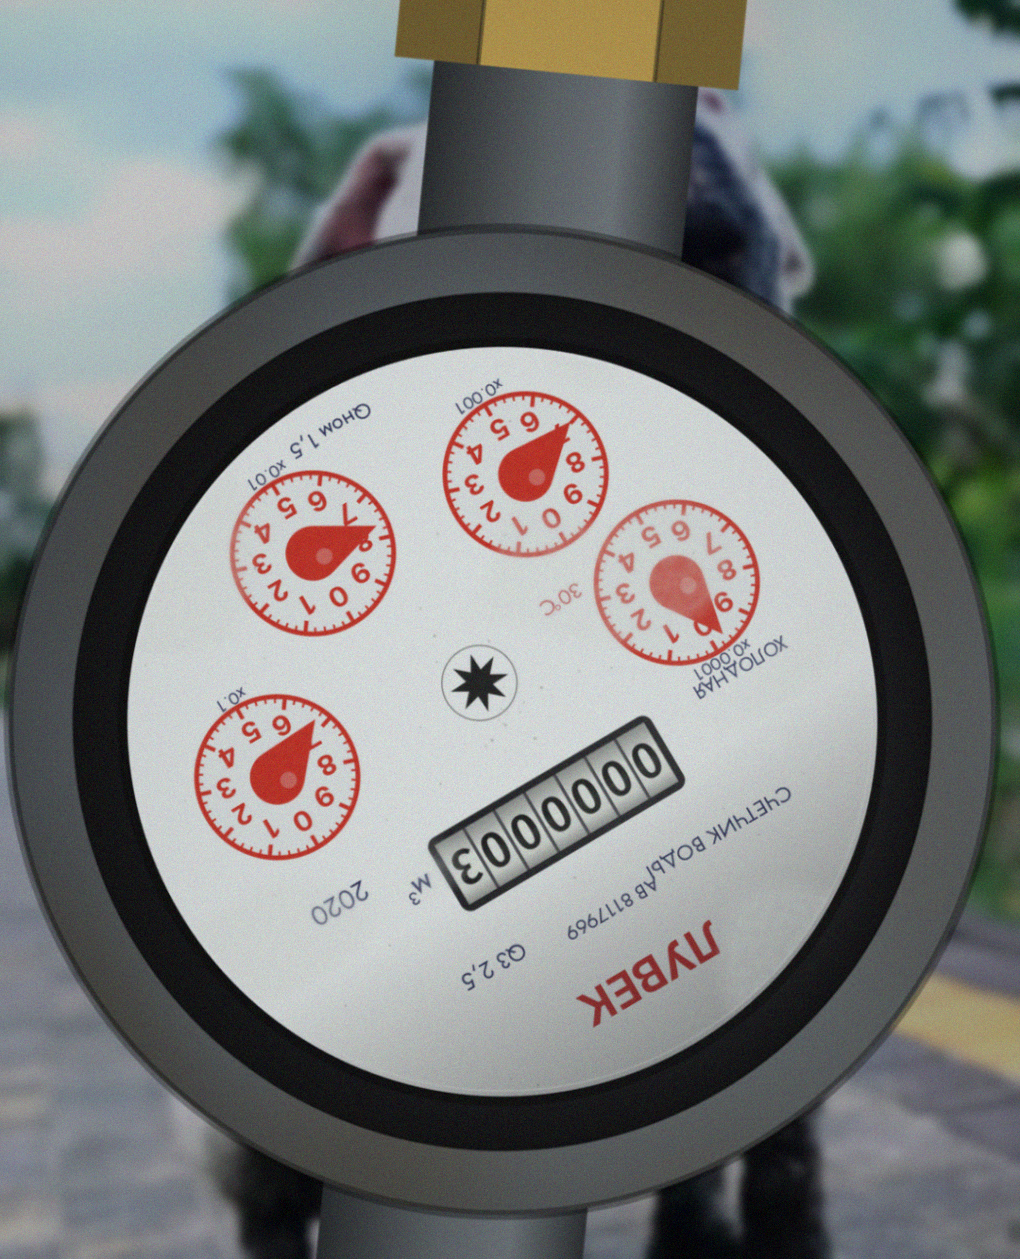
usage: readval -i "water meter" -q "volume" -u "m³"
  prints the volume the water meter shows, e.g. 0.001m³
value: 3.6769m³
